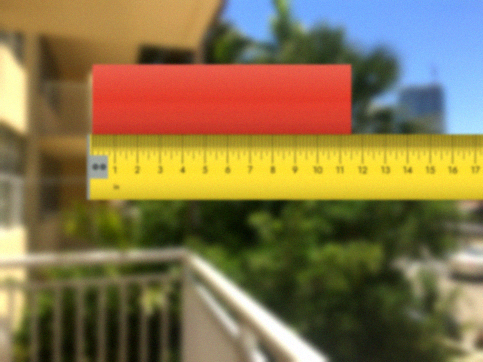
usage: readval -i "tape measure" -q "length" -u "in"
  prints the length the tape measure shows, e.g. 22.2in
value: 11.5in
